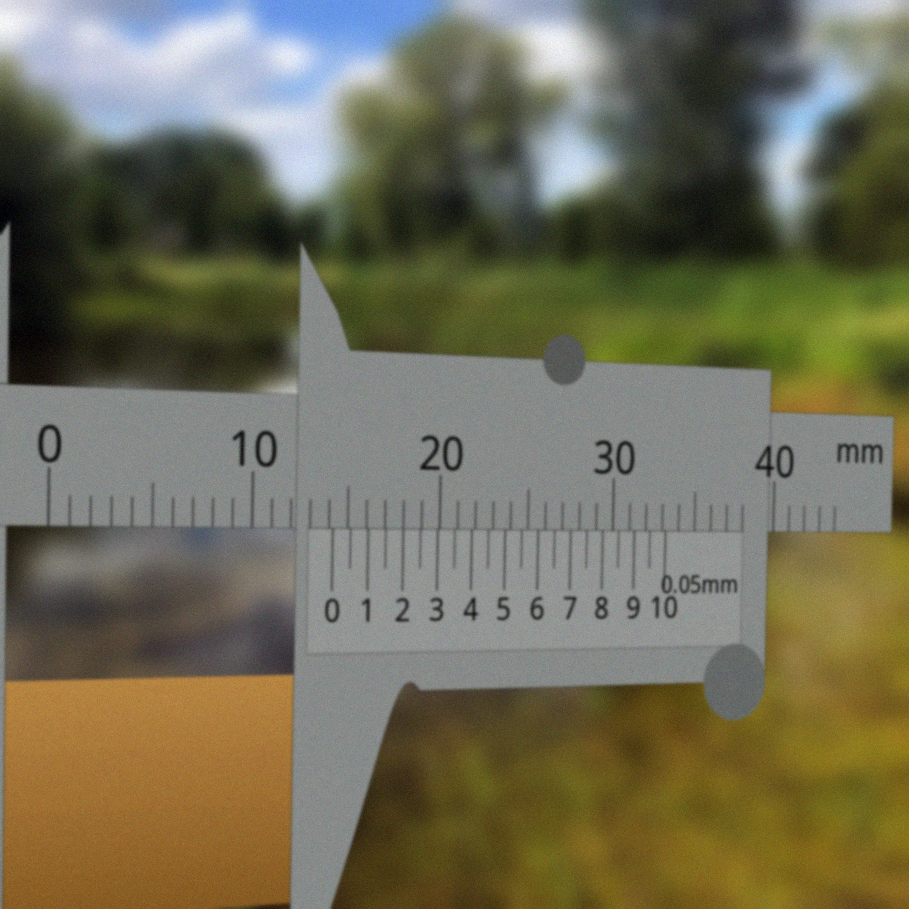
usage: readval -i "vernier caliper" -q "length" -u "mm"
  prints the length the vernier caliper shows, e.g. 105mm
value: 14.2mm
